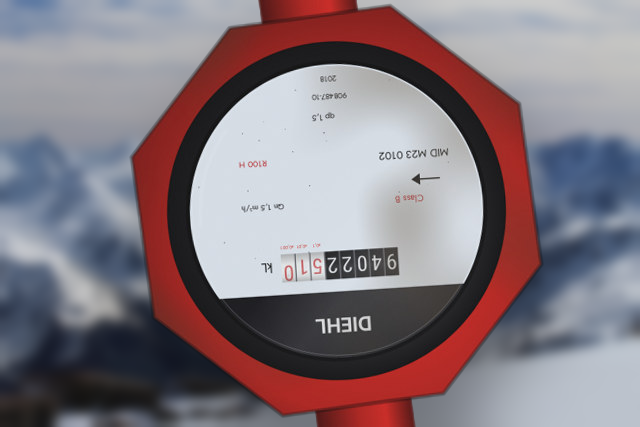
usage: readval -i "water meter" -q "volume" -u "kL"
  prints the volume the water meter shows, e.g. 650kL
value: 94022.510kL
